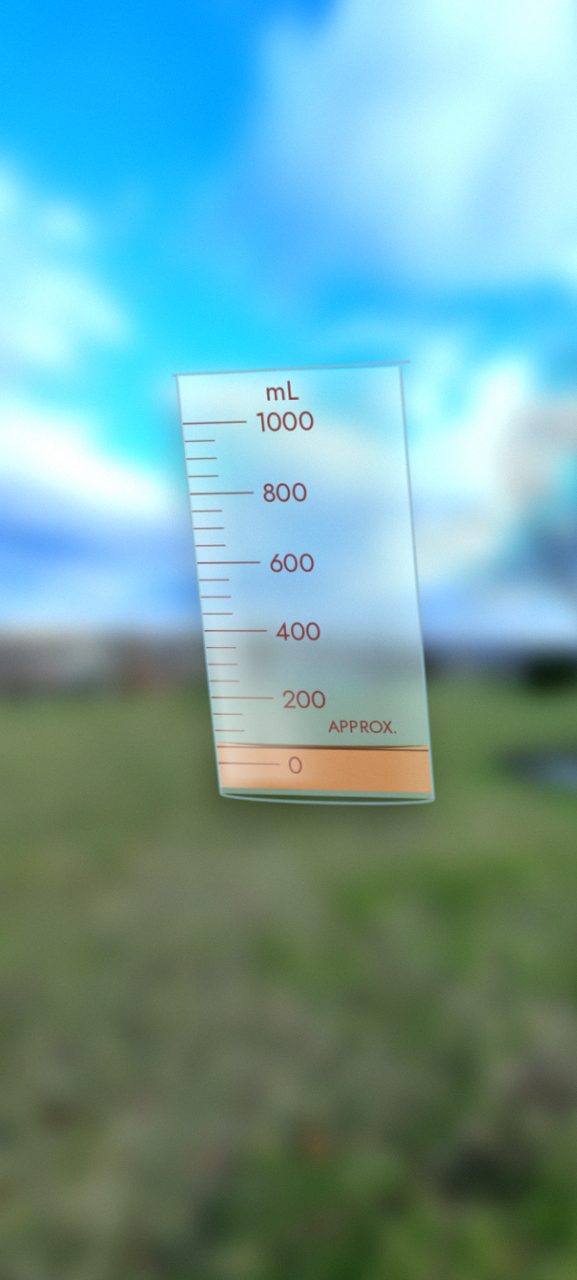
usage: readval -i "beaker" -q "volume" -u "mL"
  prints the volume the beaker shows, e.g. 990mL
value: 50mL
